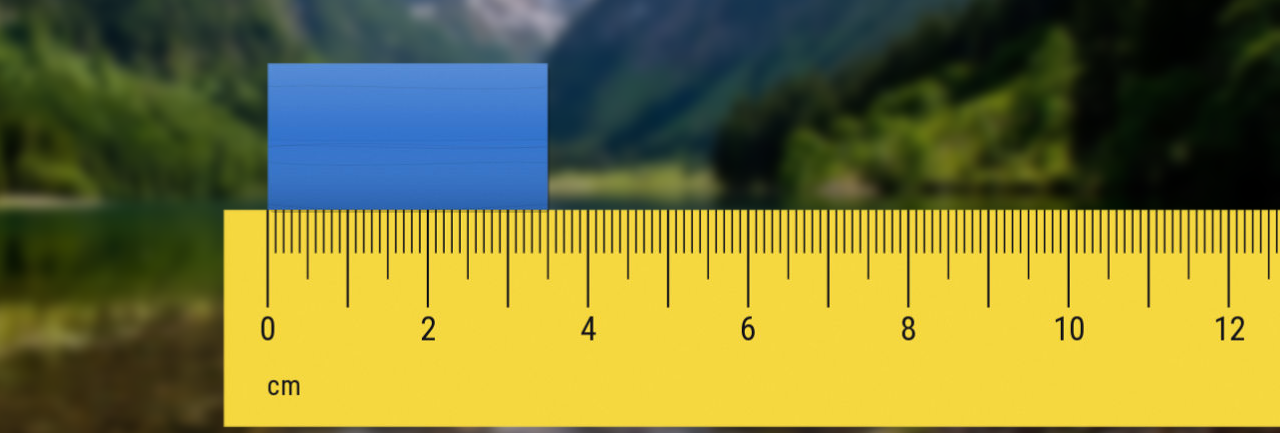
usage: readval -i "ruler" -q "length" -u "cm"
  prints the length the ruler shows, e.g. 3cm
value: 3.5cm
